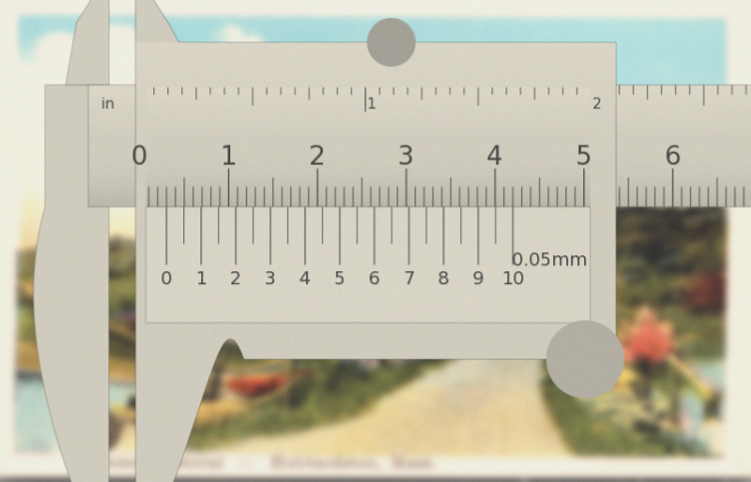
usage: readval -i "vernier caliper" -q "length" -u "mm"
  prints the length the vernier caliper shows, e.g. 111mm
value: 3.0mm
